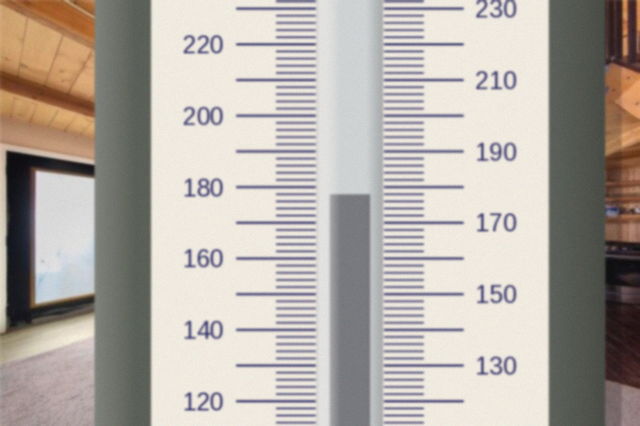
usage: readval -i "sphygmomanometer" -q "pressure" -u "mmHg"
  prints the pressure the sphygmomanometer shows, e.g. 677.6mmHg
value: 178mmHg
